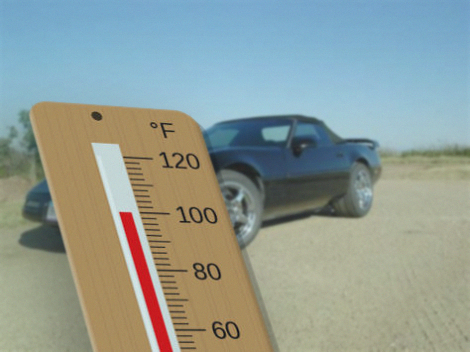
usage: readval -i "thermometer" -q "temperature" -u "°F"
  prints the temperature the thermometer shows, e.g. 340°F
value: 100°F
